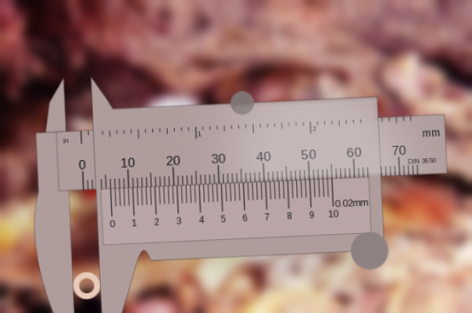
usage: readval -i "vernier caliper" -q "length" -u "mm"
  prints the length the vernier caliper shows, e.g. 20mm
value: 6.0mm
